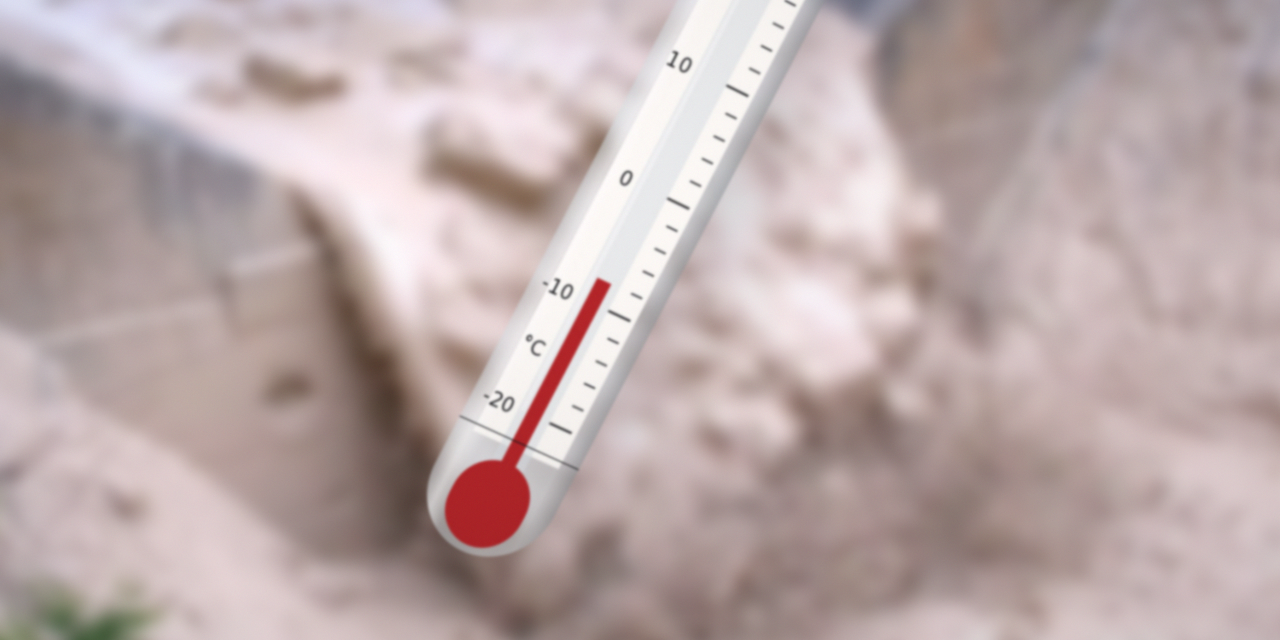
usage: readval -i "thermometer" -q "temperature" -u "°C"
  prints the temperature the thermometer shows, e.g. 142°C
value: -8°C
